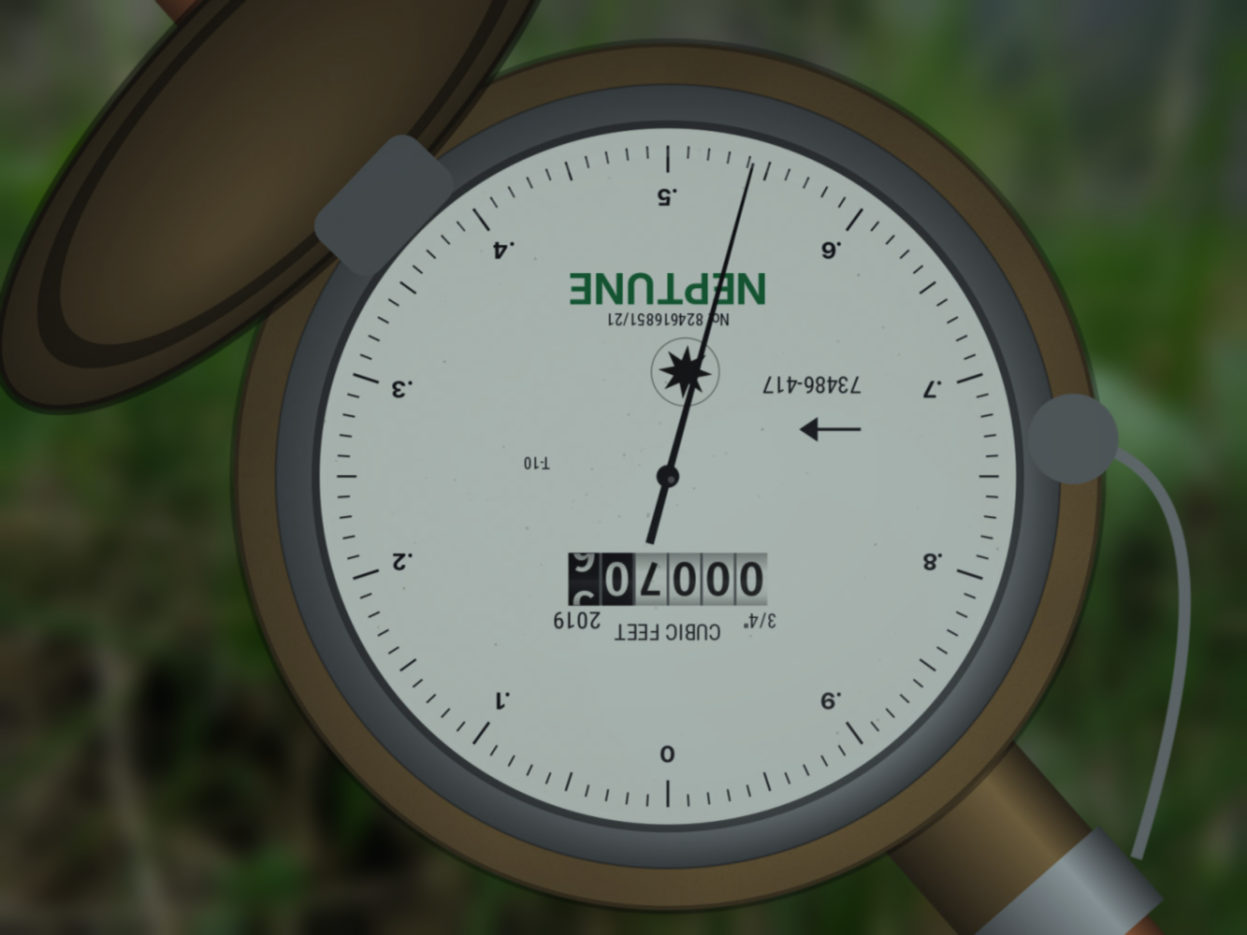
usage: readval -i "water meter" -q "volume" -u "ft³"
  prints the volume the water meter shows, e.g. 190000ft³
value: 705.54ft³
